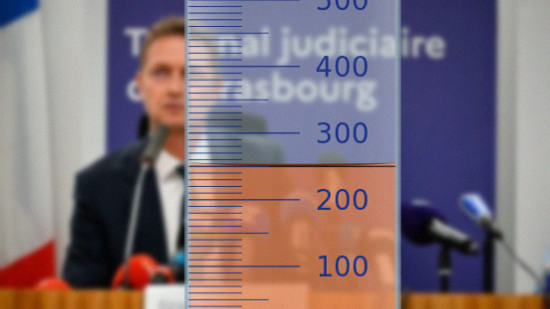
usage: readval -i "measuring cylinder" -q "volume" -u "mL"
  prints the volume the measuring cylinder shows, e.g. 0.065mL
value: 250mL
